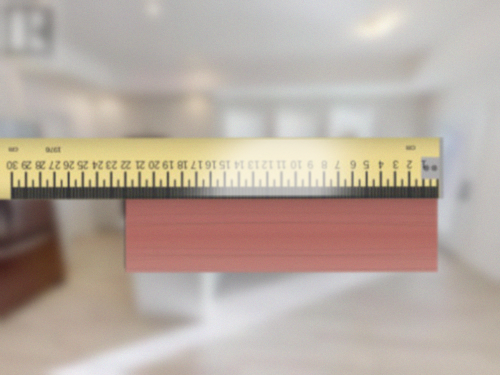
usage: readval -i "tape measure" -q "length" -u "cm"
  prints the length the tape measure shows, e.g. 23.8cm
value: 22cm
